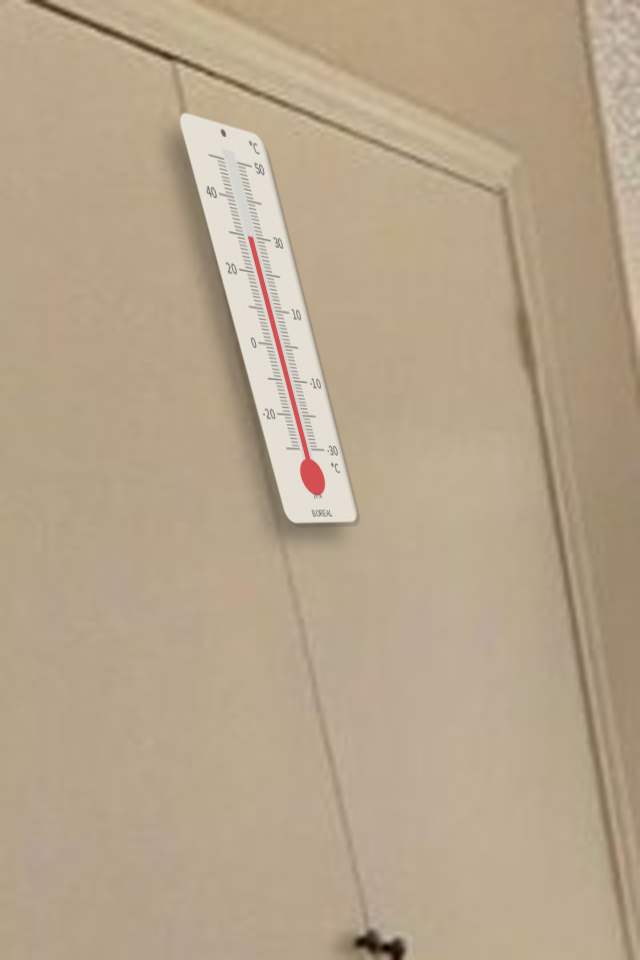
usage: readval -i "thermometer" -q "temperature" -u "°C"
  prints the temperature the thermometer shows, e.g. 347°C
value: 30°C
